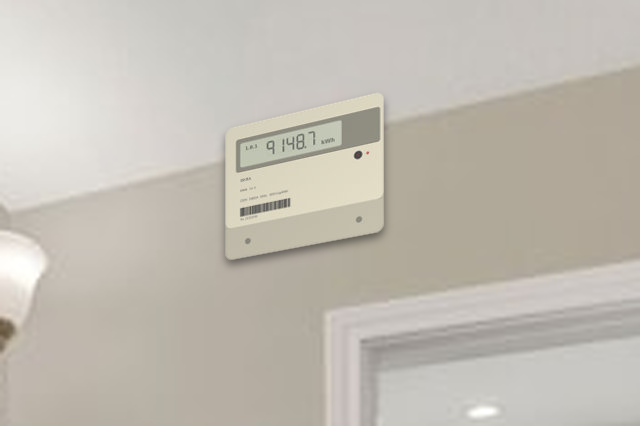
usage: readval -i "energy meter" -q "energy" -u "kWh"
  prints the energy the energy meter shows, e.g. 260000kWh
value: 9148.7kWh
